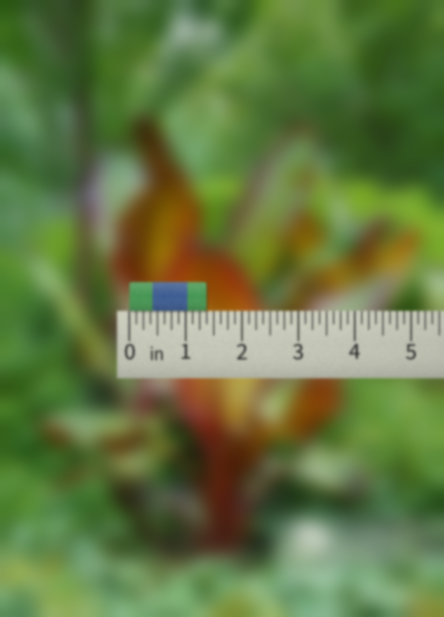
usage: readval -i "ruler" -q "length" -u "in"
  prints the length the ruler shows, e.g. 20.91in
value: 1.375in
